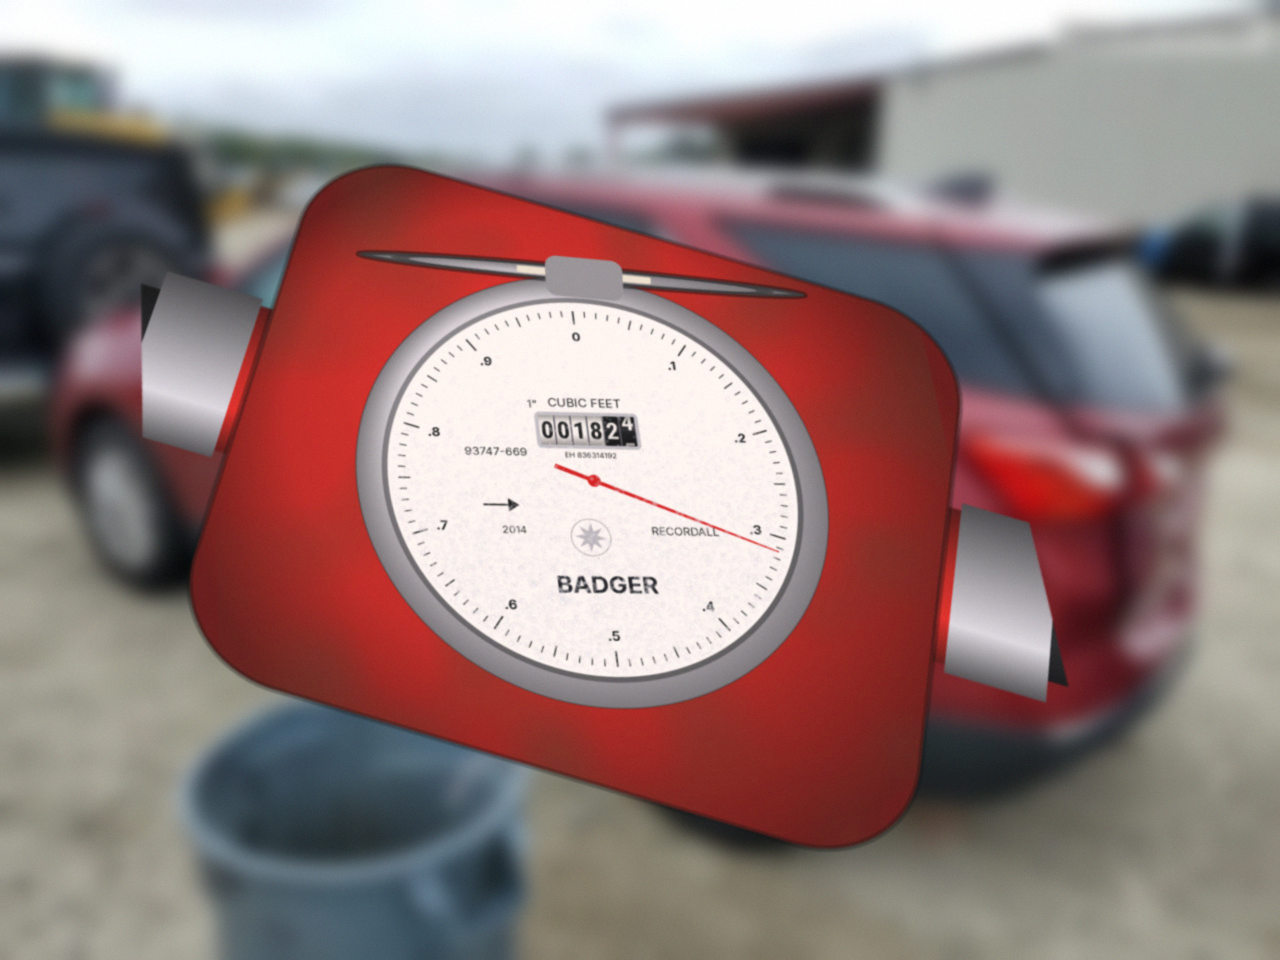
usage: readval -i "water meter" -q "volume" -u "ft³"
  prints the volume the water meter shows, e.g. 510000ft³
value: 1824.31ft³
